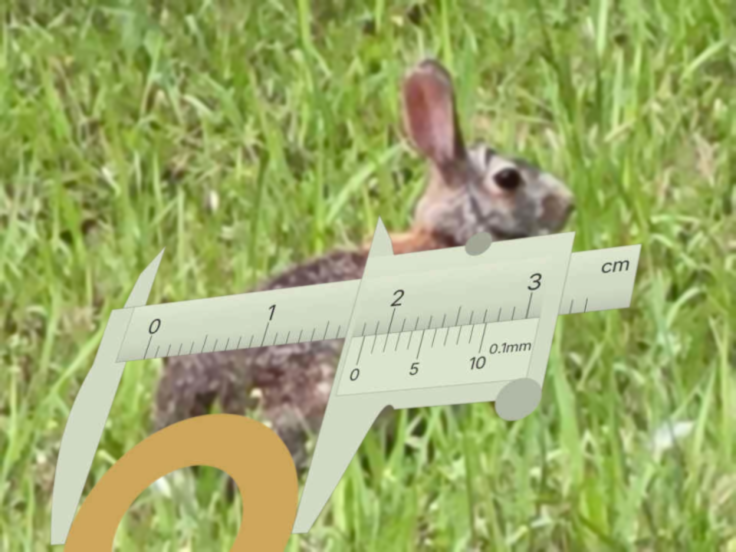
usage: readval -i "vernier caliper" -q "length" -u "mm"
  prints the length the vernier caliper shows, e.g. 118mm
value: 18.2mm
